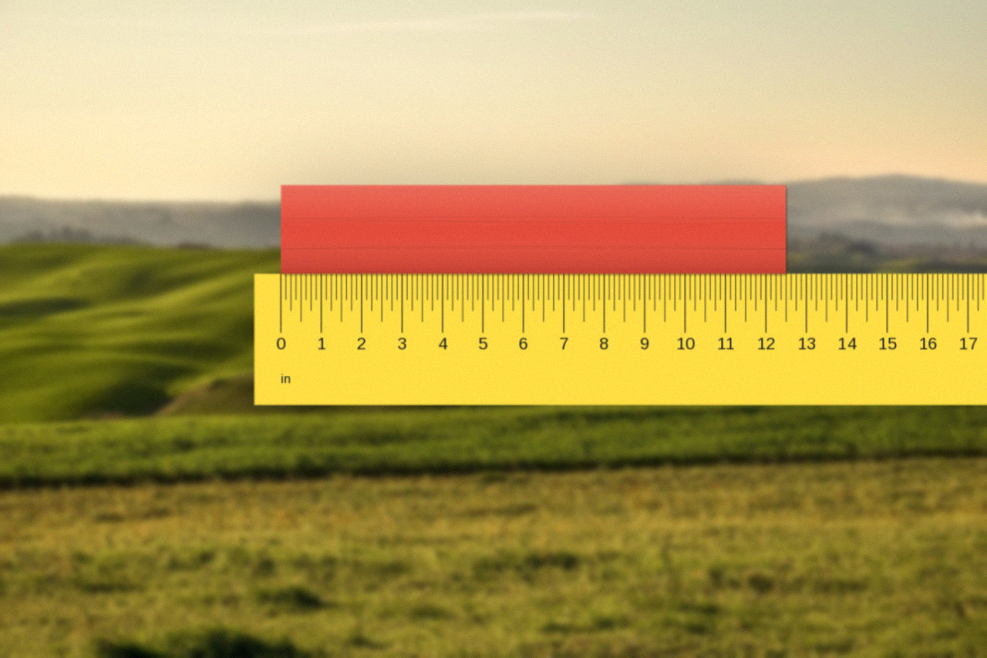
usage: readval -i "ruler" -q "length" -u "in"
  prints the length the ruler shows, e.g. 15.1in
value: 12.5in
